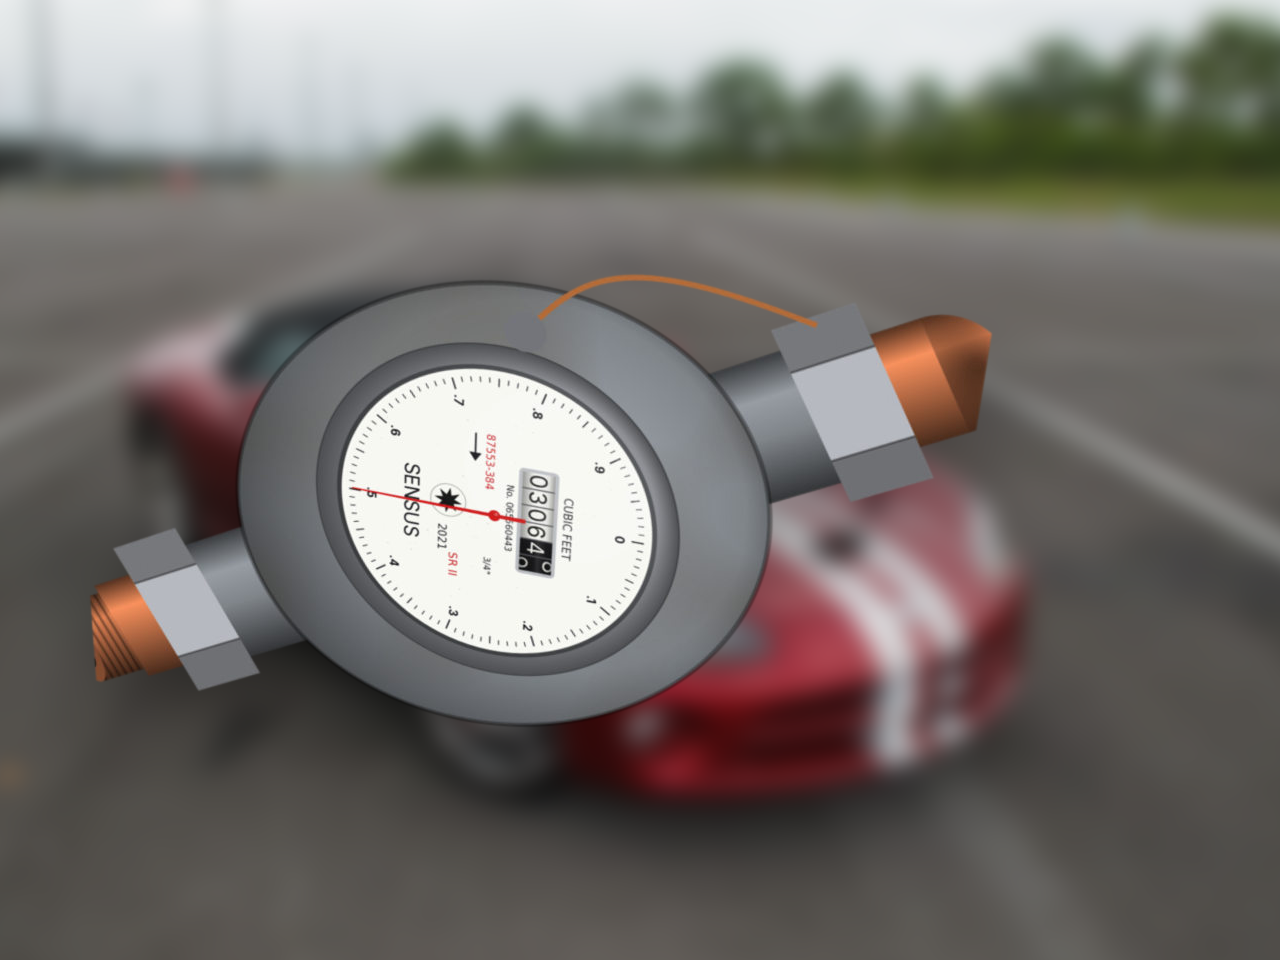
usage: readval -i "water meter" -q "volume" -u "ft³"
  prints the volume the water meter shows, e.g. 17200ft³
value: 30648.50ft³
